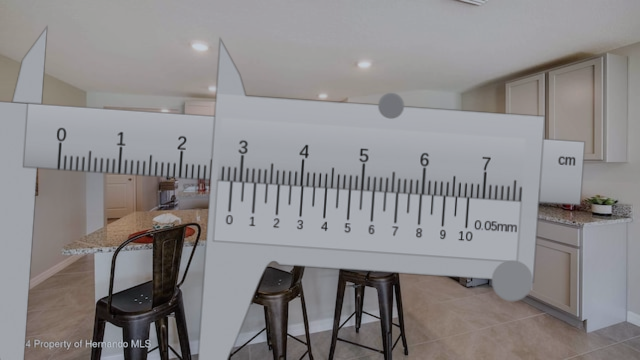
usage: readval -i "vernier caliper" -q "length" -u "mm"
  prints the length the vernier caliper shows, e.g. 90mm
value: 28.5mm
